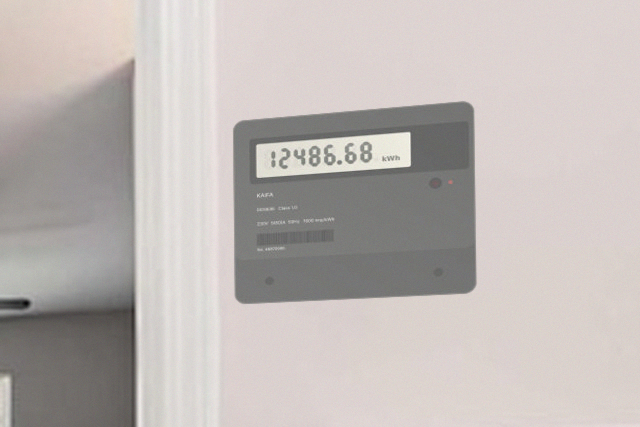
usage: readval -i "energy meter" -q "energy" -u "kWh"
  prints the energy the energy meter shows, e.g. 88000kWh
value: 12486.68kWh
